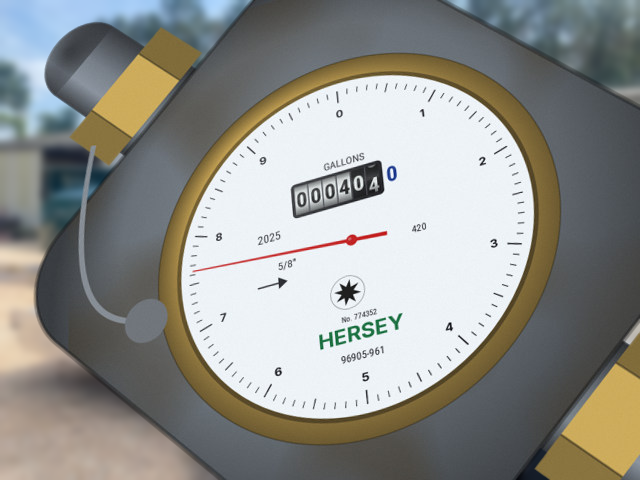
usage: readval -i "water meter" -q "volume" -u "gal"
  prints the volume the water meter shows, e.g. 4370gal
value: 4037.6gal
